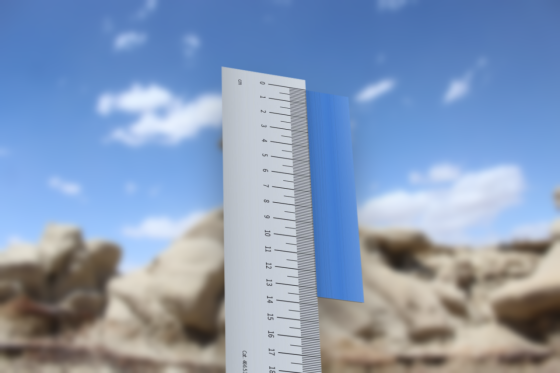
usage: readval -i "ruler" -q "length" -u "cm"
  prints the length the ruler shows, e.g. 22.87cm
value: 13.5cm
